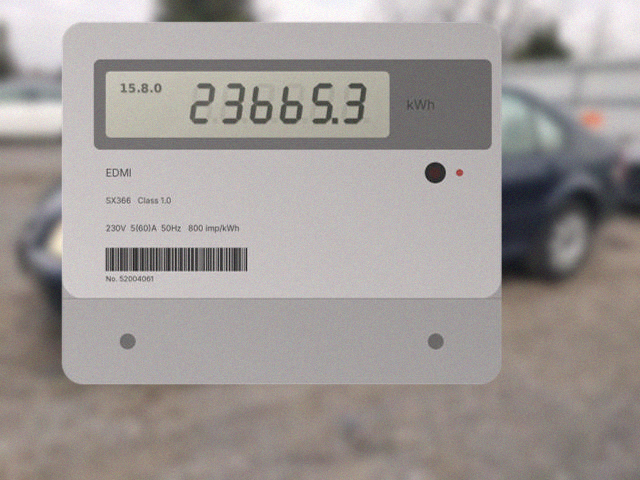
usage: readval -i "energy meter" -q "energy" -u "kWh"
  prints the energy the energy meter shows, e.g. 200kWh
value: 23665.3kWh
